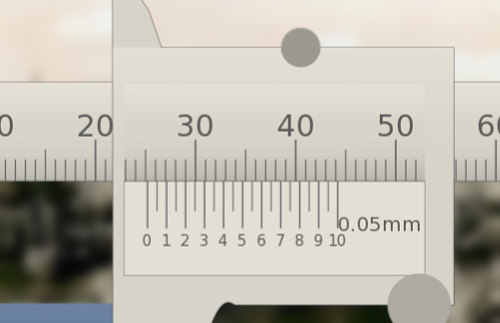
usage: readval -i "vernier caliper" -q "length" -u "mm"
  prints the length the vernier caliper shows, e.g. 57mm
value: 25.2mm
